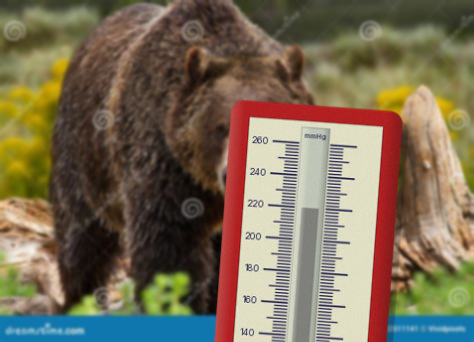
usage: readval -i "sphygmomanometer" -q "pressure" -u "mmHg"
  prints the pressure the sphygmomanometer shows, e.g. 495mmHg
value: 220mmHg
